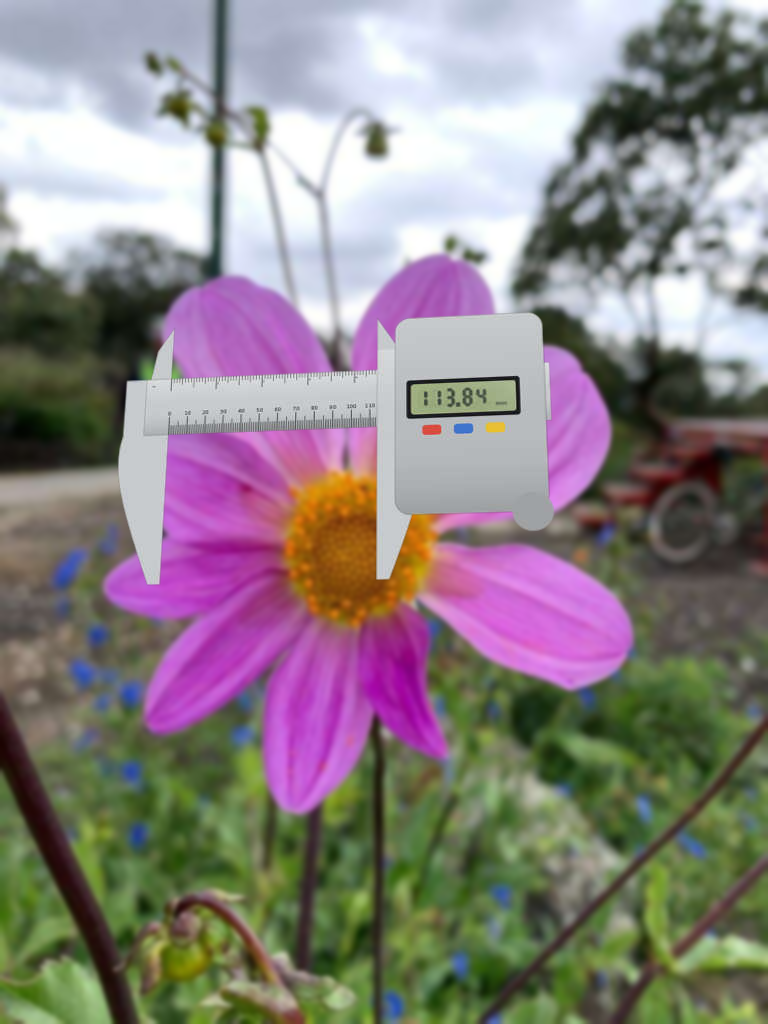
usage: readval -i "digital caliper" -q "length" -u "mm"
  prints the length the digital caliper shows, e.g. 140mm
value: 113.84mm
